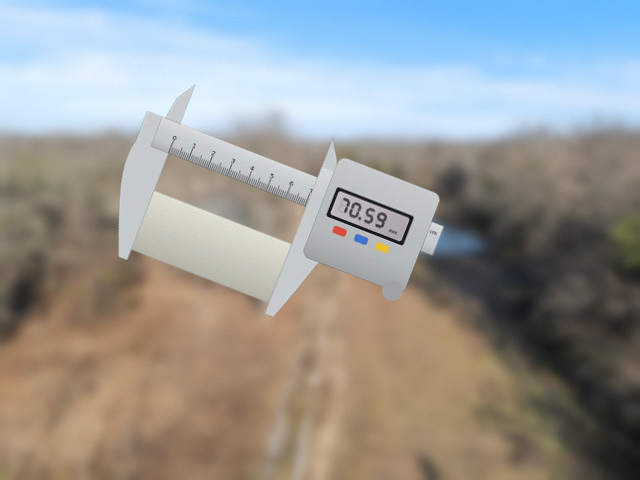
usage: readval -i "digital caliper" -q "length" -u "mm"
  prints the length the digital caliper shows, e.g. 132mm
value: 70.59mm
